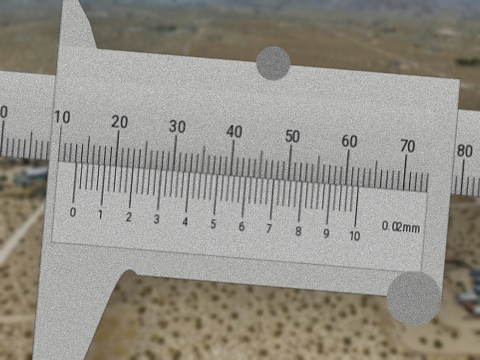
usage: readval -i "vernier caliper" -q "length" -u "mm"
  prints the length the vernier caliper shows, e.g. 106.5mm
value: 13.2mm
